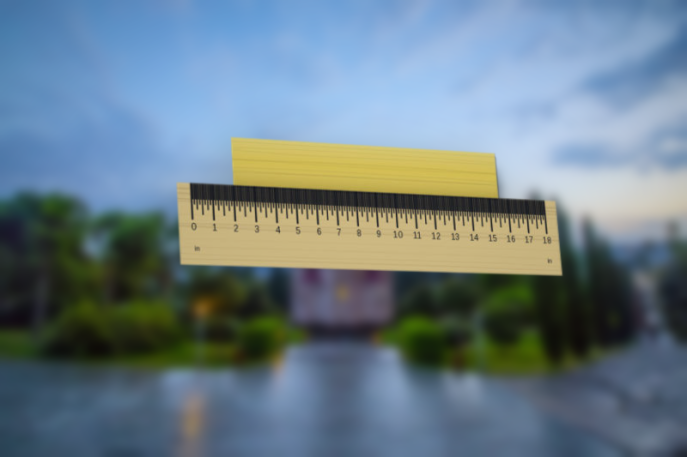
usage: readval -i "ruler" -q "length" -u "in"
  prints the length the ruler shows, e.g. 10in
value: 13.5in
